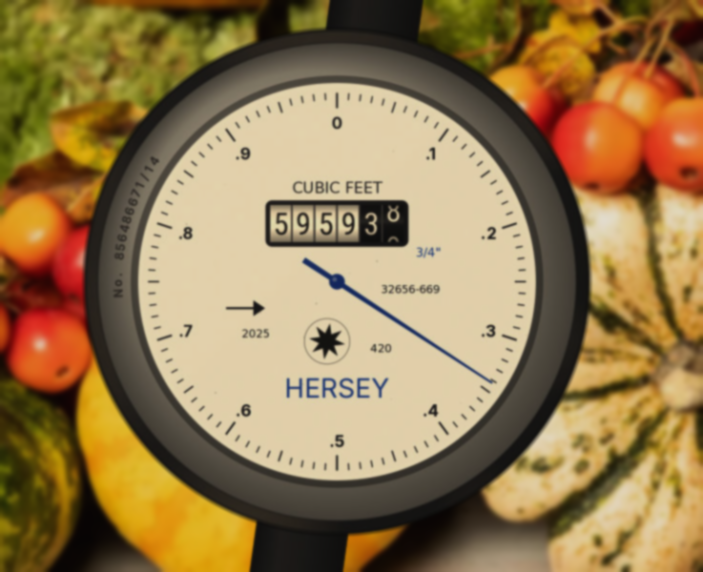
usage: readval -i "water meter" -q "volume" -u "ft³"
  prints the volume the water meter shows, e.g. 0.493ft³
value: 595938.34ft³
